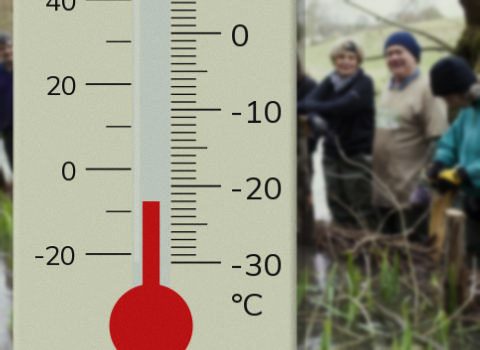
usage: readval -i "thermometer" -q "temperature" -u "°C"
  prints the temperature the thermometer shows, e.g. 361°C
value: -22°C
